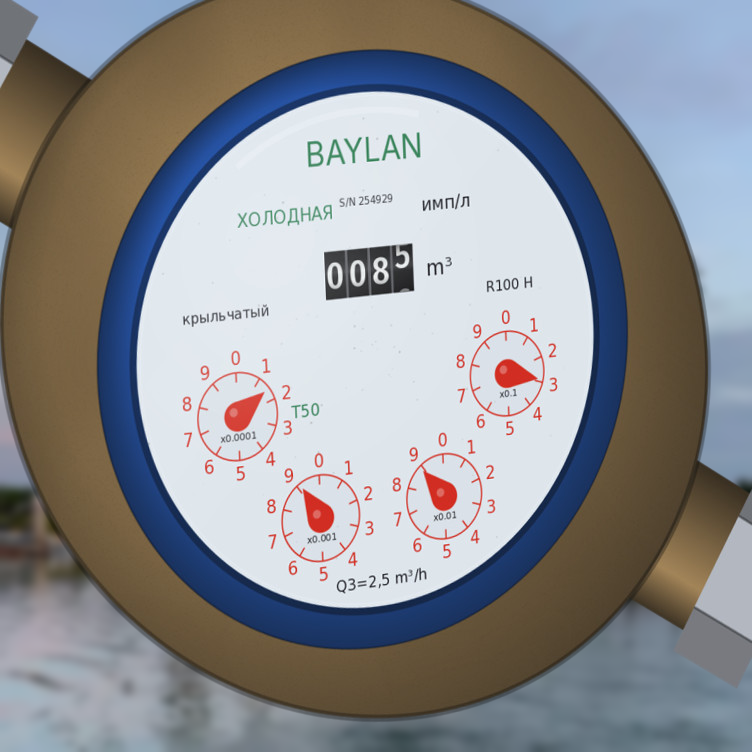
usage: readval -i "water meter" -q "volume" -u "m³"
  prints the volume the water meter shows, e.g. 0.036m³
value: 85.2891m³
